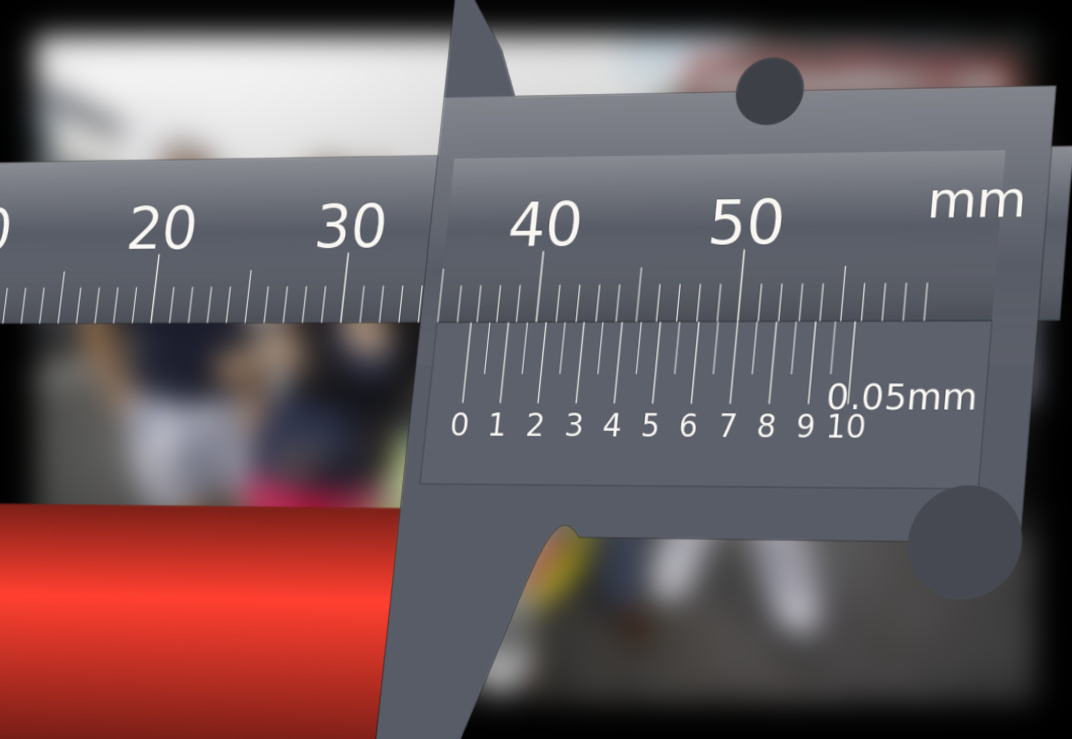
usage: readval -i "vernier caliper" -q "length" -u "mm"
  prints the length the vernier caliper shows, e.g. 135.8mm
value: 36.7mm
